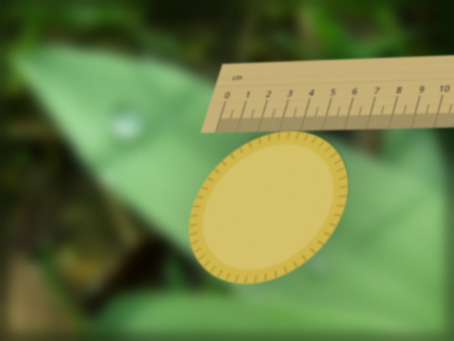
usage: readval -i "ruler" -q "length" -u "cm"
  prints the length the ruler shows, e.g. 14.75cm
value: 7cm
